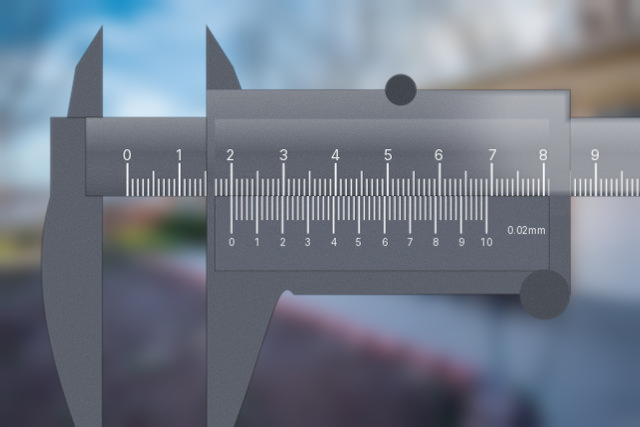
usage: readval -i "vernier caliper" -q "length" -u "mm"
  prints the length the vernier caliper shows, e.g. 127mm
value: 20.0mm
